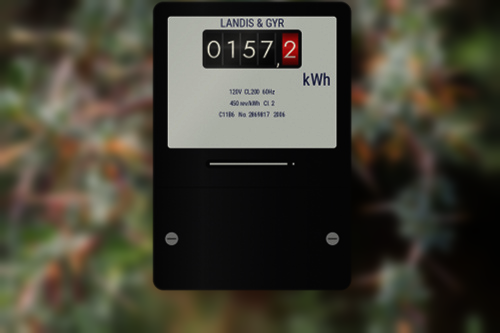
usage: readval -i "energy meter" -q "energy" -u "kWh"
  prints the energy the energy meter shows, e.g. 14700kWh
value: 157.2kWh
